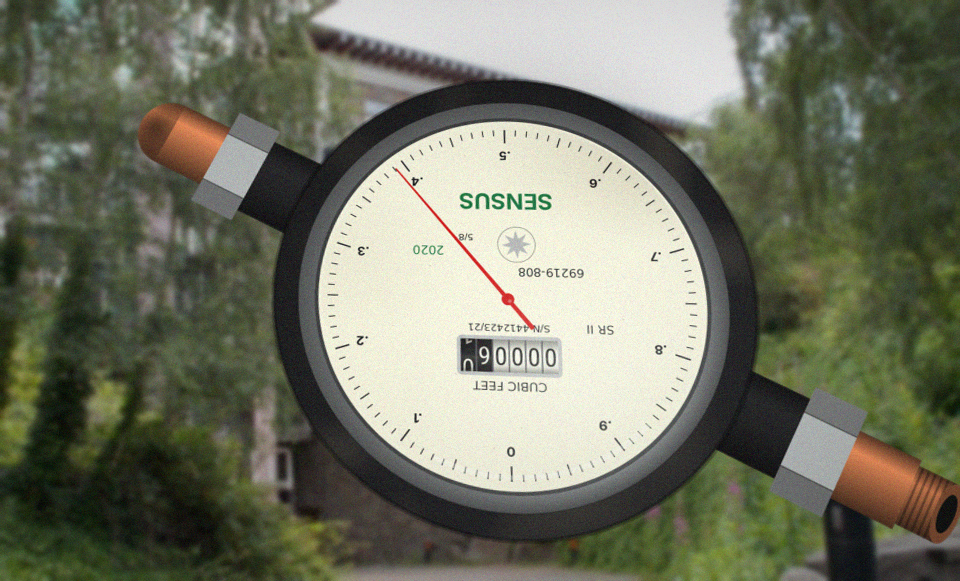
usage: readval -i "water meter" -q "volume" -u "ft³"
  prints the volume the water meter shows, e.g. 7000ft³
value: 60.39ft³
